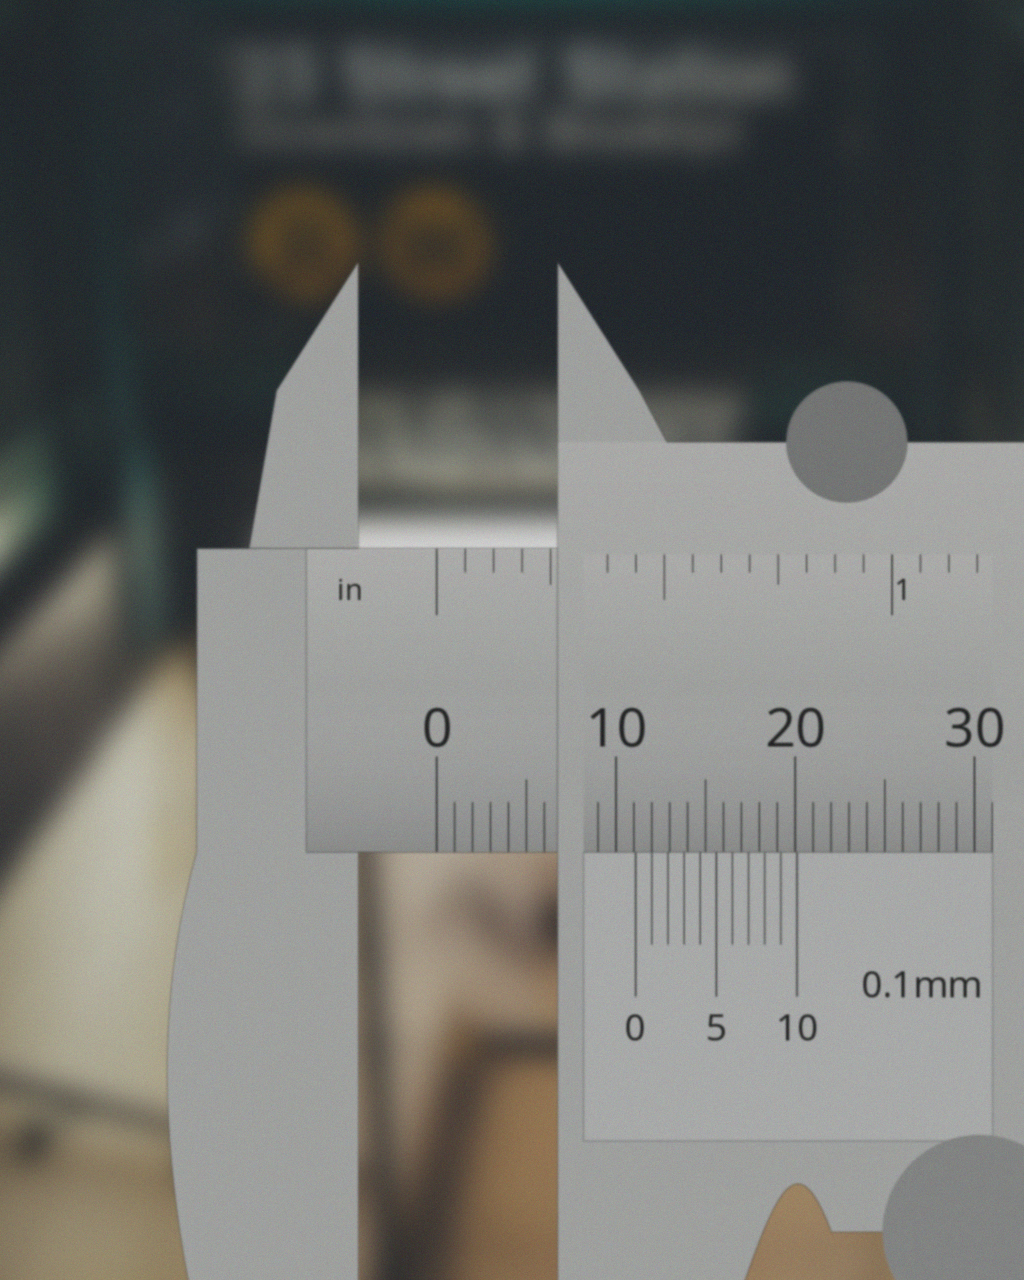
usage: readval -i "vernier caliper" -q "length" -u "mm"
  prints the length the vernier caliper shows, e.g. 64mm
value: 11.1mm
